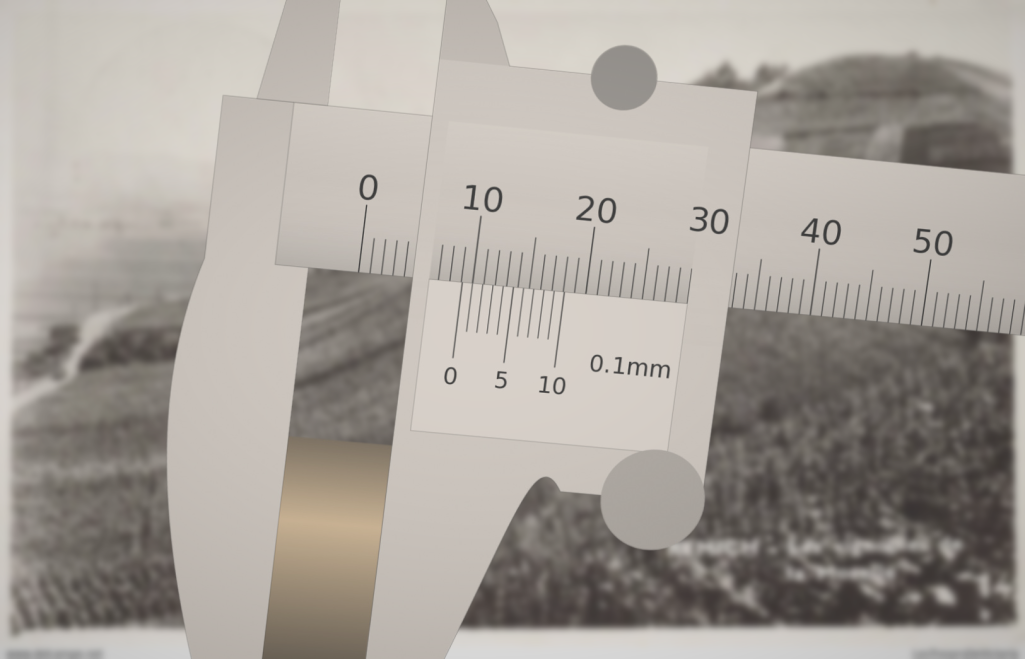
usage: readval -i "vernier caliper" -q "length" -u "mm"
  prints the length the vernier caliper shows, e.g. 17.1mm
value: 9.1mm
